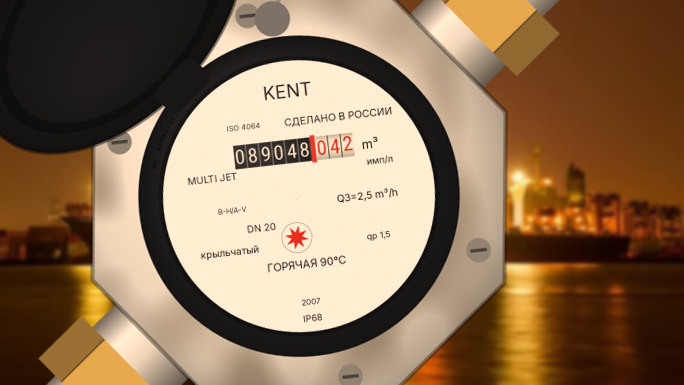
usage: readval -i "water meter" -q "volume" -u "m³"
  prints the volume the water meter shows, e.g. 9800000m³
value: 89048.042m³
